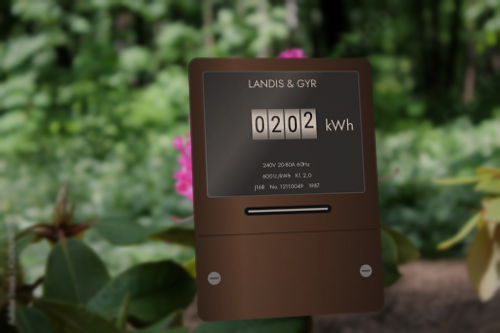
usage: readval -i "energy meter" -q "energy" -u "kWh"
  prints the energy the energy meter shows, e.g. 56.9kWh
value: 202kWh
